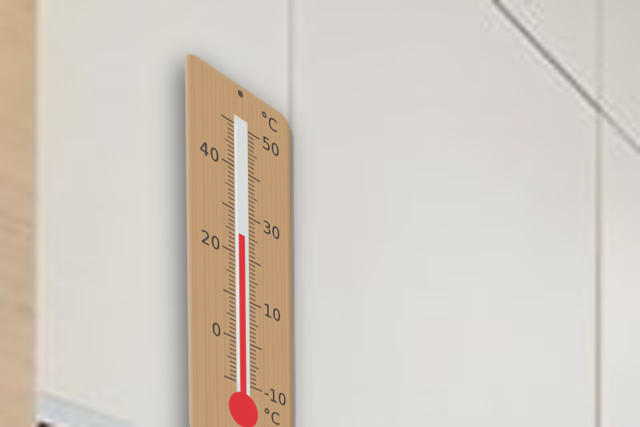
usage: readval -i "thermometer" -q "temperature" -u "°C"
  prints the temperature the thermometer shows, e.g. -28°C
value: 25°C
